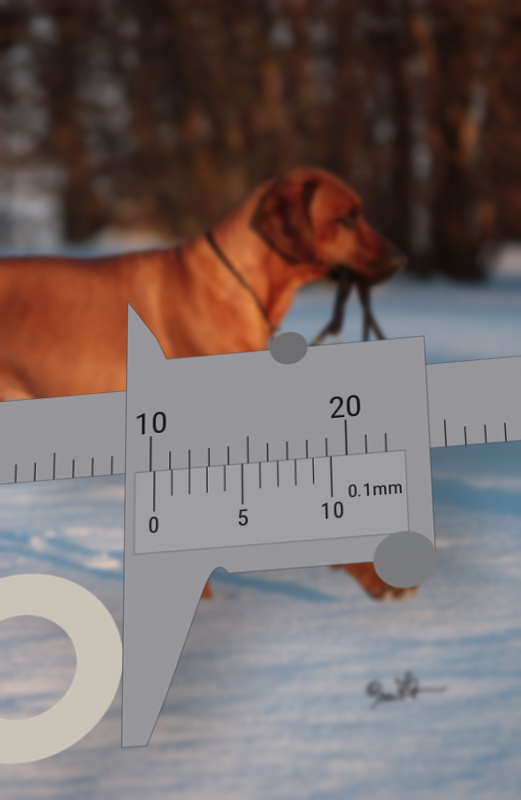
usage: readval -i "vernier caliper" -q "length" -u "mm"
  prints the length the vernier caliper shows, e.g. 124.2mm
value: 10.2mm
